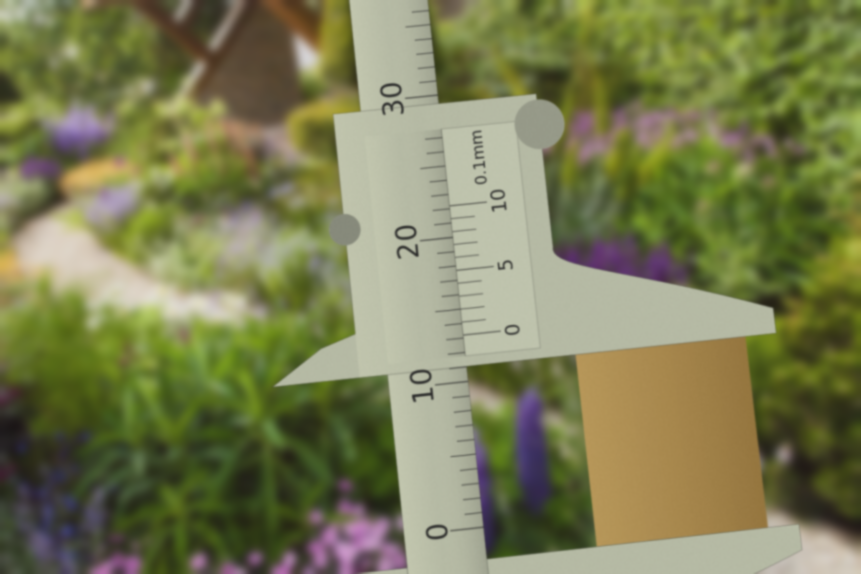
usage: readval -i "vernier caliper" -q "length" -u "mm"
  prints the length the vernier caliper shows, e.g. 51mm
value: 13.2mm
